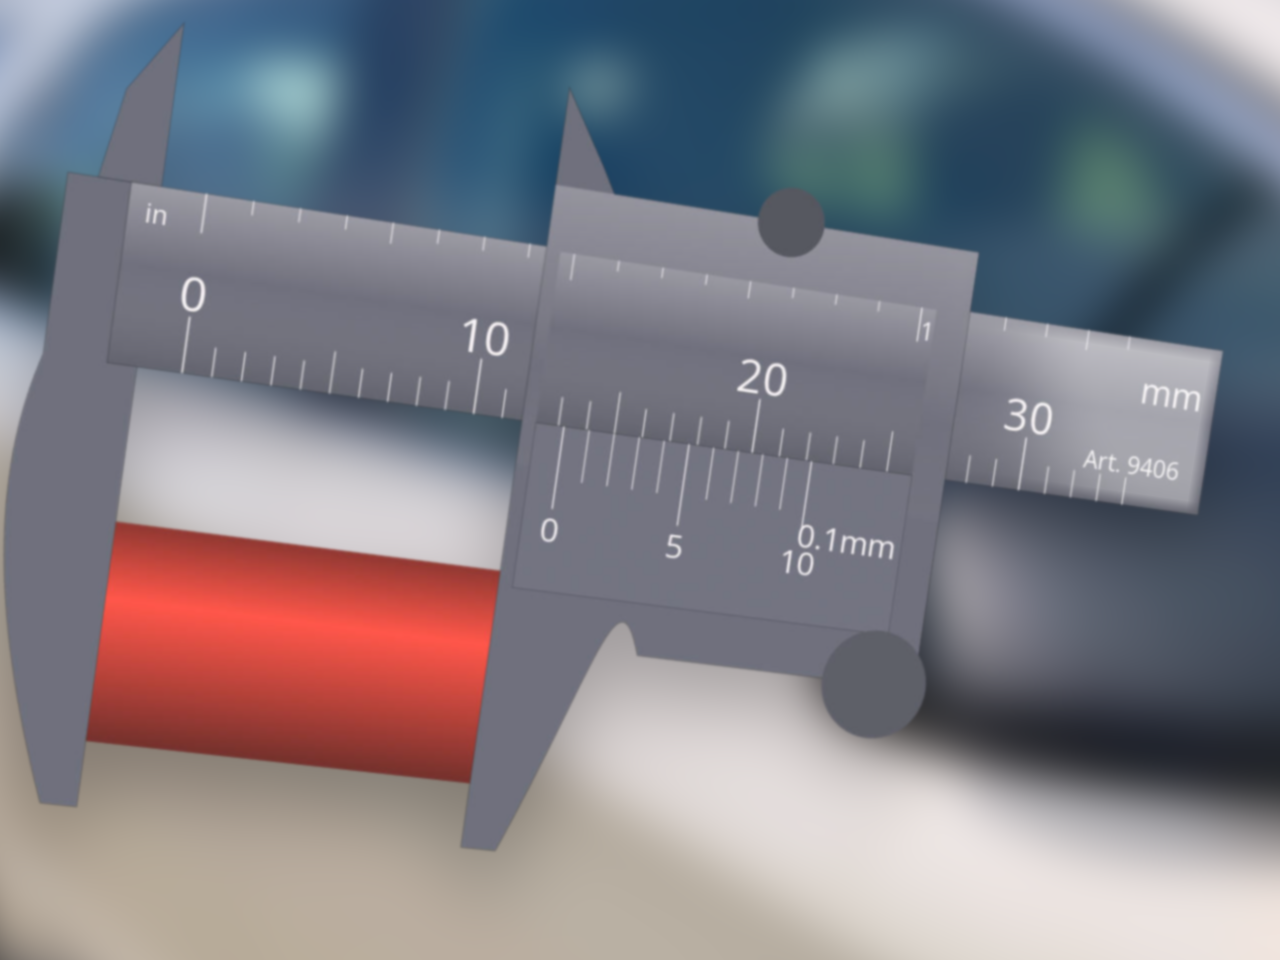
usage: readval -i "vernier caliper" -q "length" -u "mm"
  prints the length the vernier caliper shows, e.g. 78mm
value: 13.2mm
